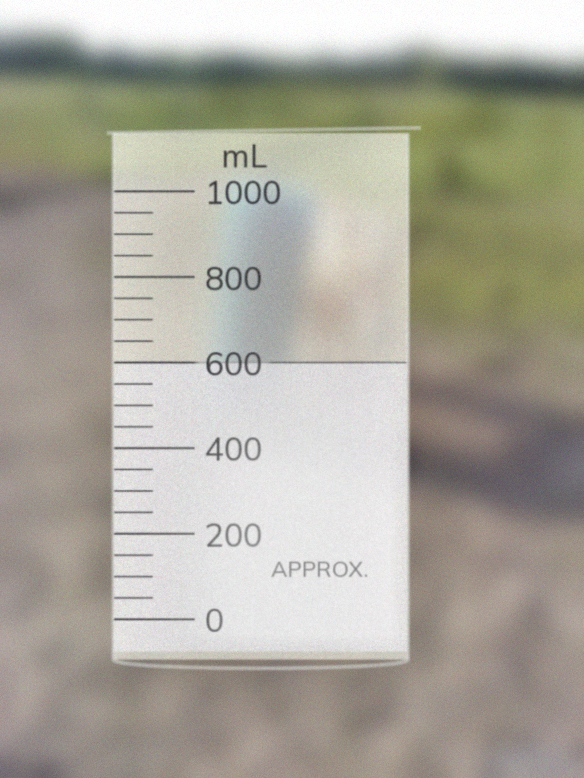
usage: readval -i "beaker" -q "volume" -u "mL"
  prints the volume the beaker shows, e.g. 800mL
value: 600mL
